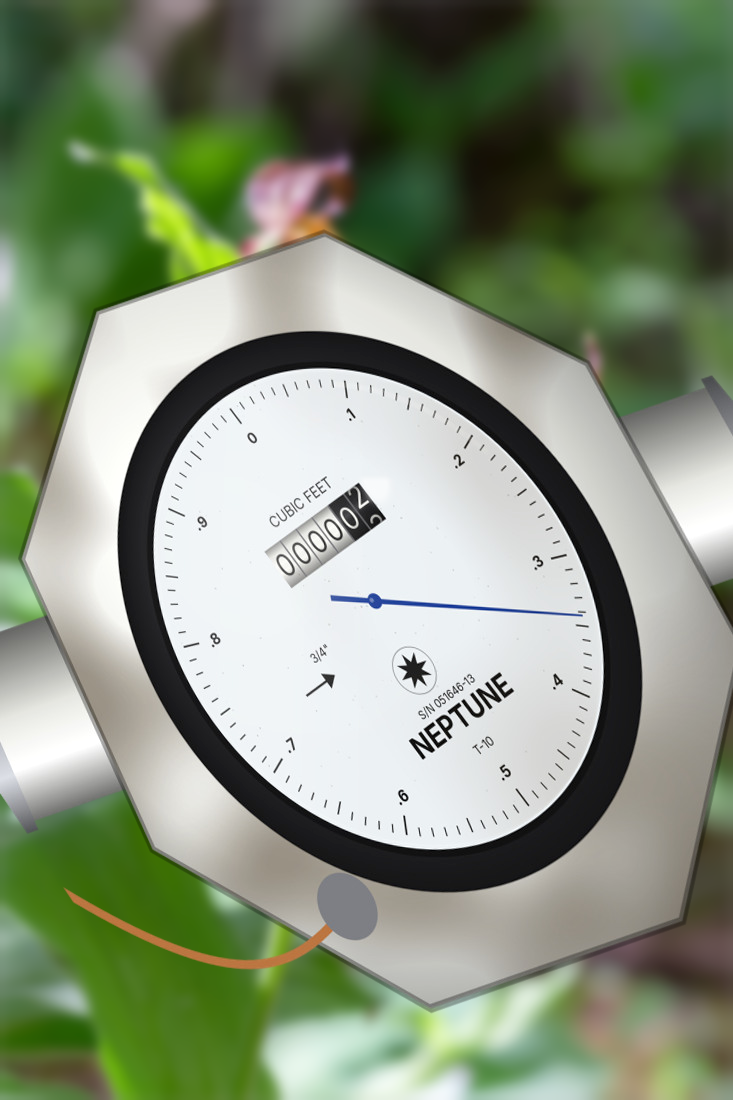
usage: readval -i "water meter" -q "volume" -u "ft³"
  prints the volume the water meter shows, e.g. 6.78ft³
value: 2.34ft³
